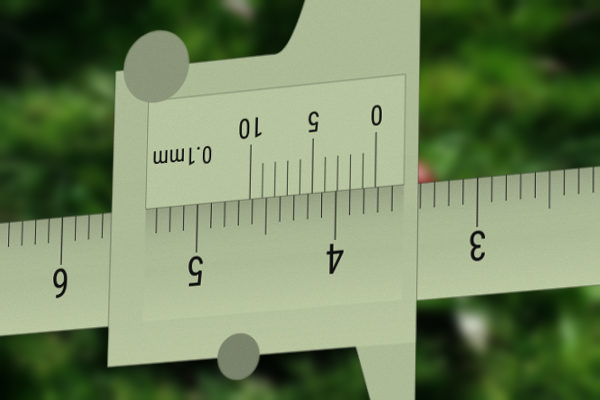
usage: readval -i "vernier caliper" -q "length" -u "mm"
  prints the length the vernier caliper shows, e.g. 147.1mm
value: 37.2mm
